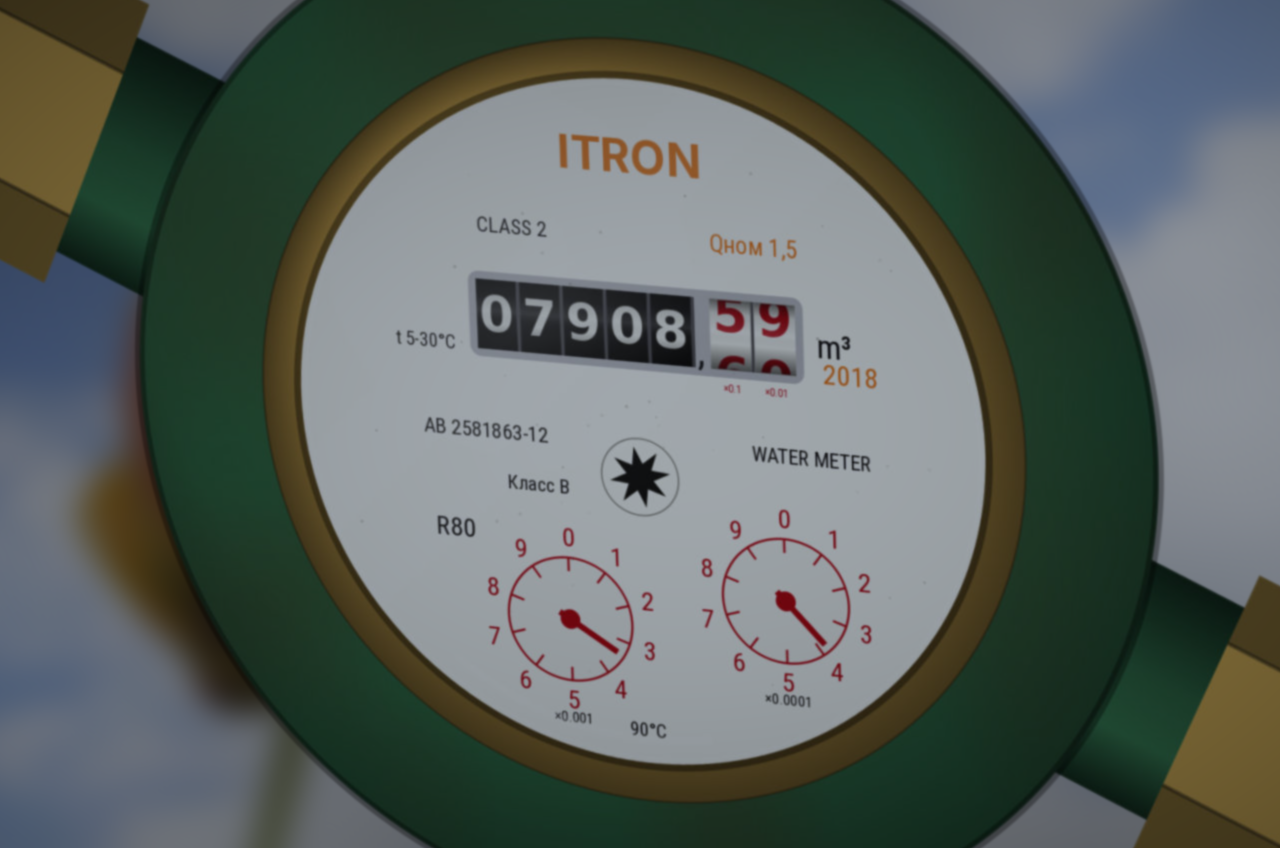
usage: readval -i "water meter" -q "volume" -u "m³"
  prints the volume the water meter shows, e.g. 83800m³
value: 7908.5933m³
